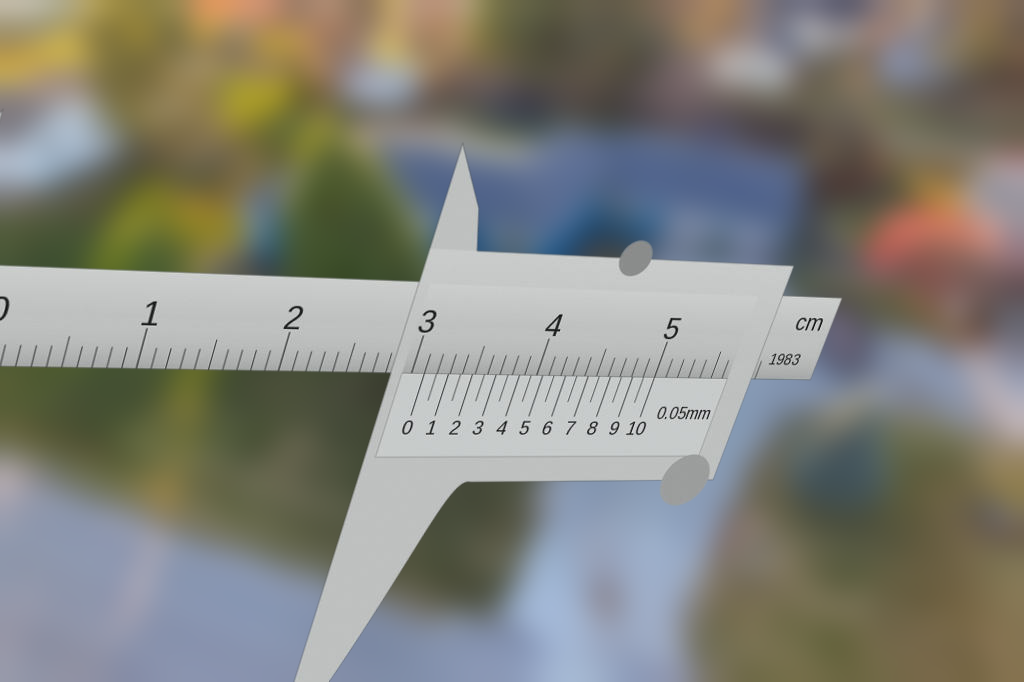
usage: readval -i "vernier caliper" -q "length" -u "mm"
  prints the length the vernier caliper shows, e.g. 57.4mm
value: 31.0mm
